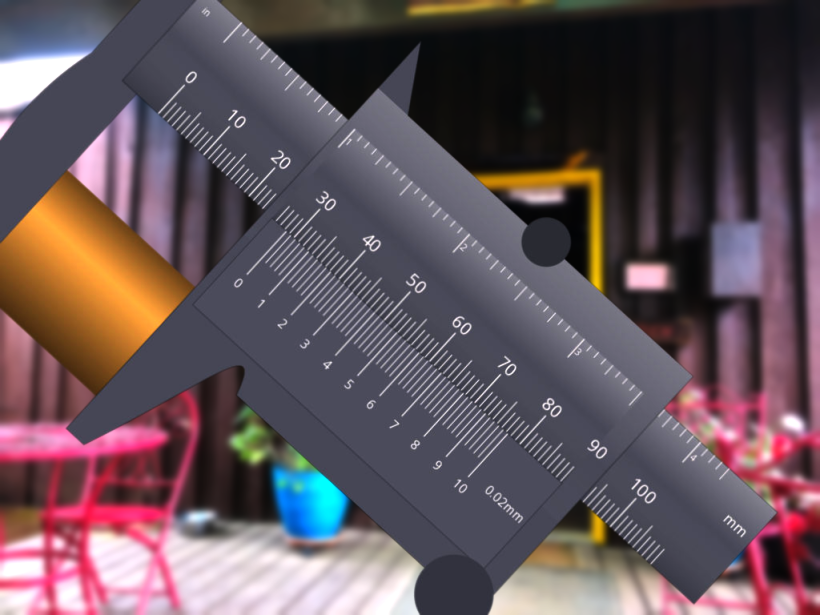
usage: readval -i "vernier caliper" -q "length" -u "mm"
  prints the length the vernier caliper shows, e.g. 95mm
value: 28.4mm
